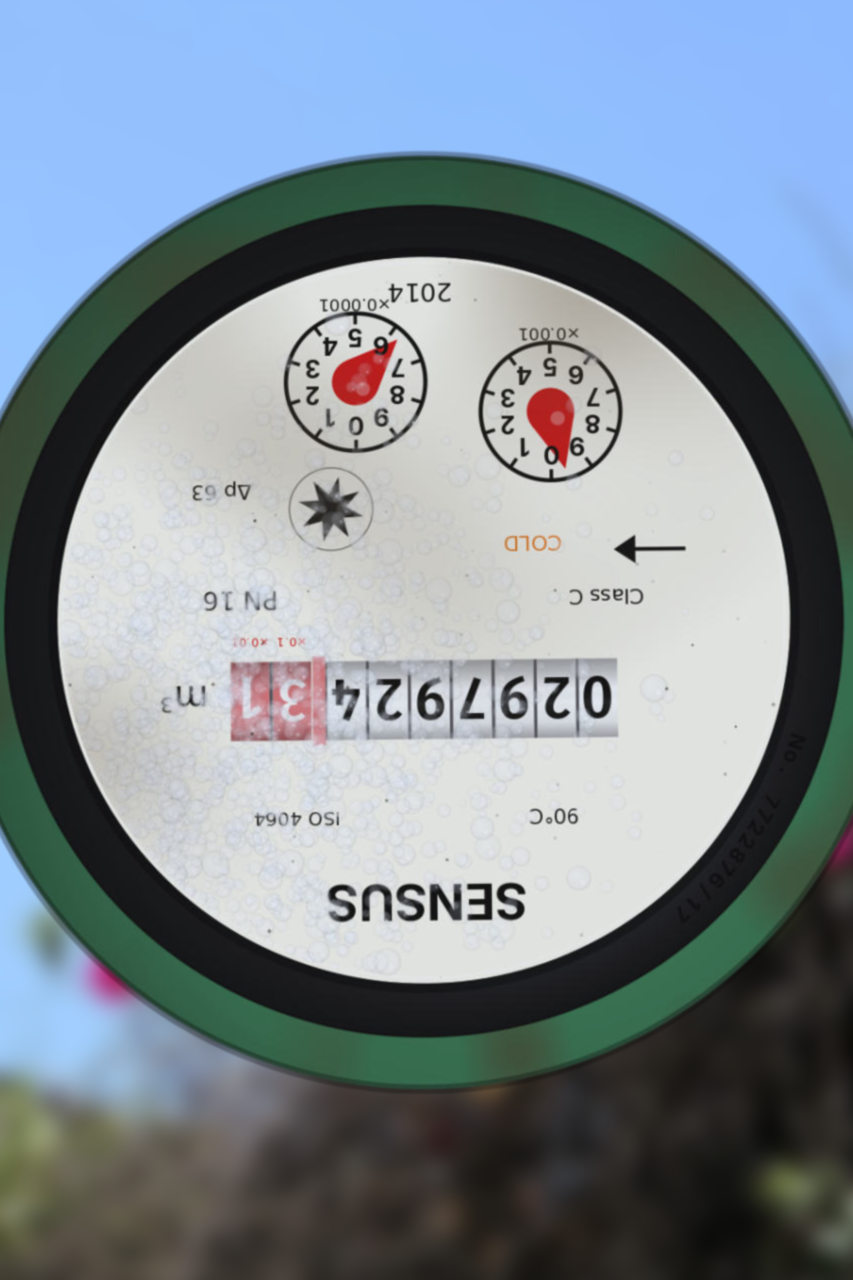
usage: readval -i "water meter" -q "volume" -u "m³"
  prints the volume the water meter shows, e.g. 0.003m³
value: 297924.3096m³
